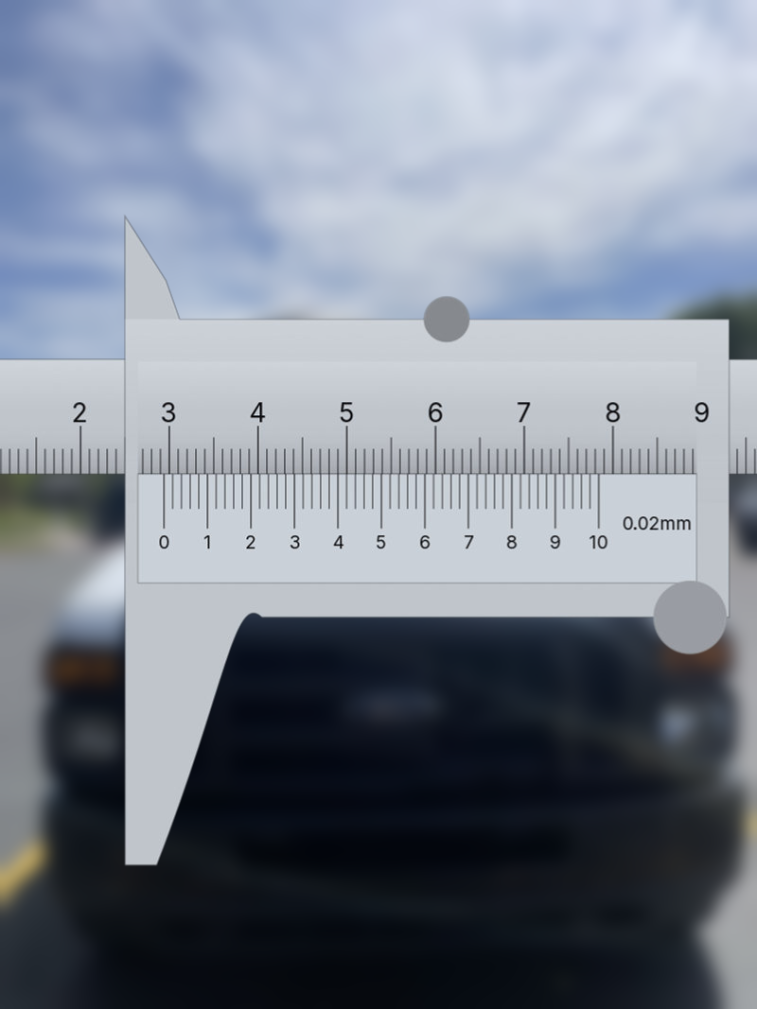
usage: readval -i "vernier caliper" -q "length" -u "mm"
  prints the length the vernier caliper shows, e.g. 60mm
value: 29.4mm
